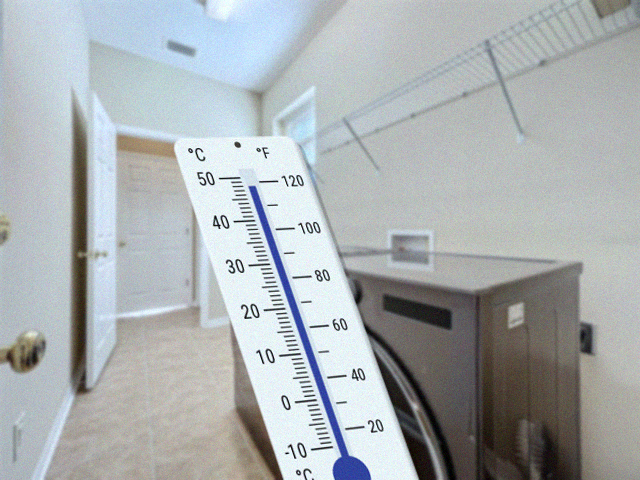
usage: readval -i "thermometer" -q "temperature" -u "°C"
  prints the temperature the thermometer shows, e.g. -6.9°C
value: 48°C
